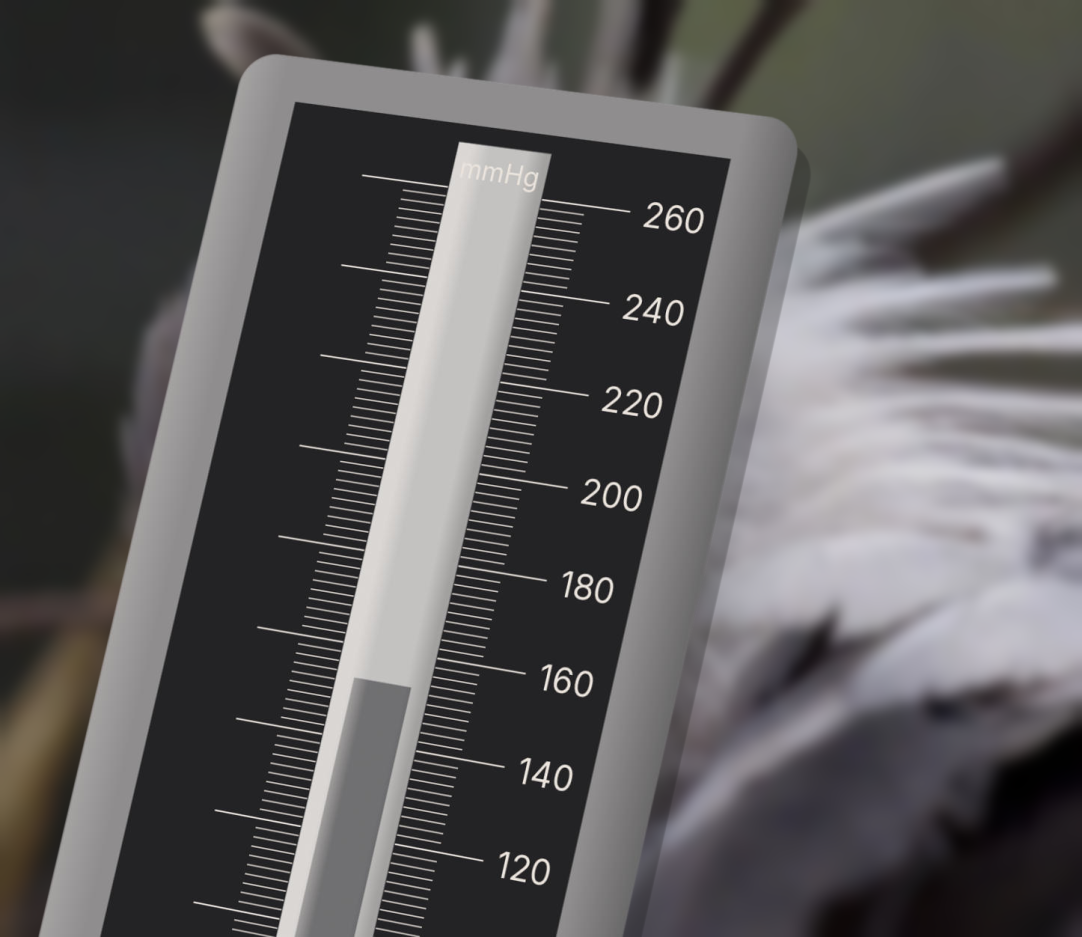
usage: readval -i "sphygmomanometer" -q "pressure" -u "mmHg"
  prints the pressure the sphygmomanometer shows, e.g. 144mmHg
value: 153mmHg
